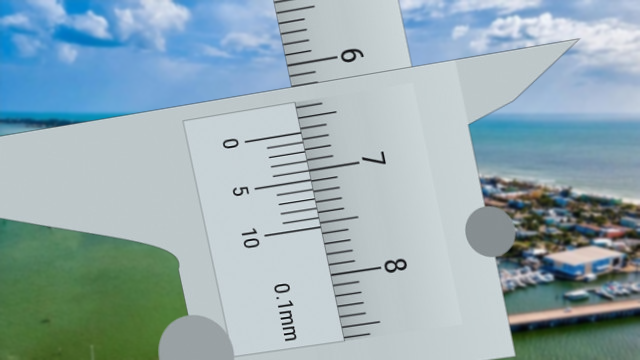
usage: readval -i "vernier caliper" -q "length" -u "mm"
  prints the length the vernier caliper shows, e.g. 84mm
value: 66.4mm
